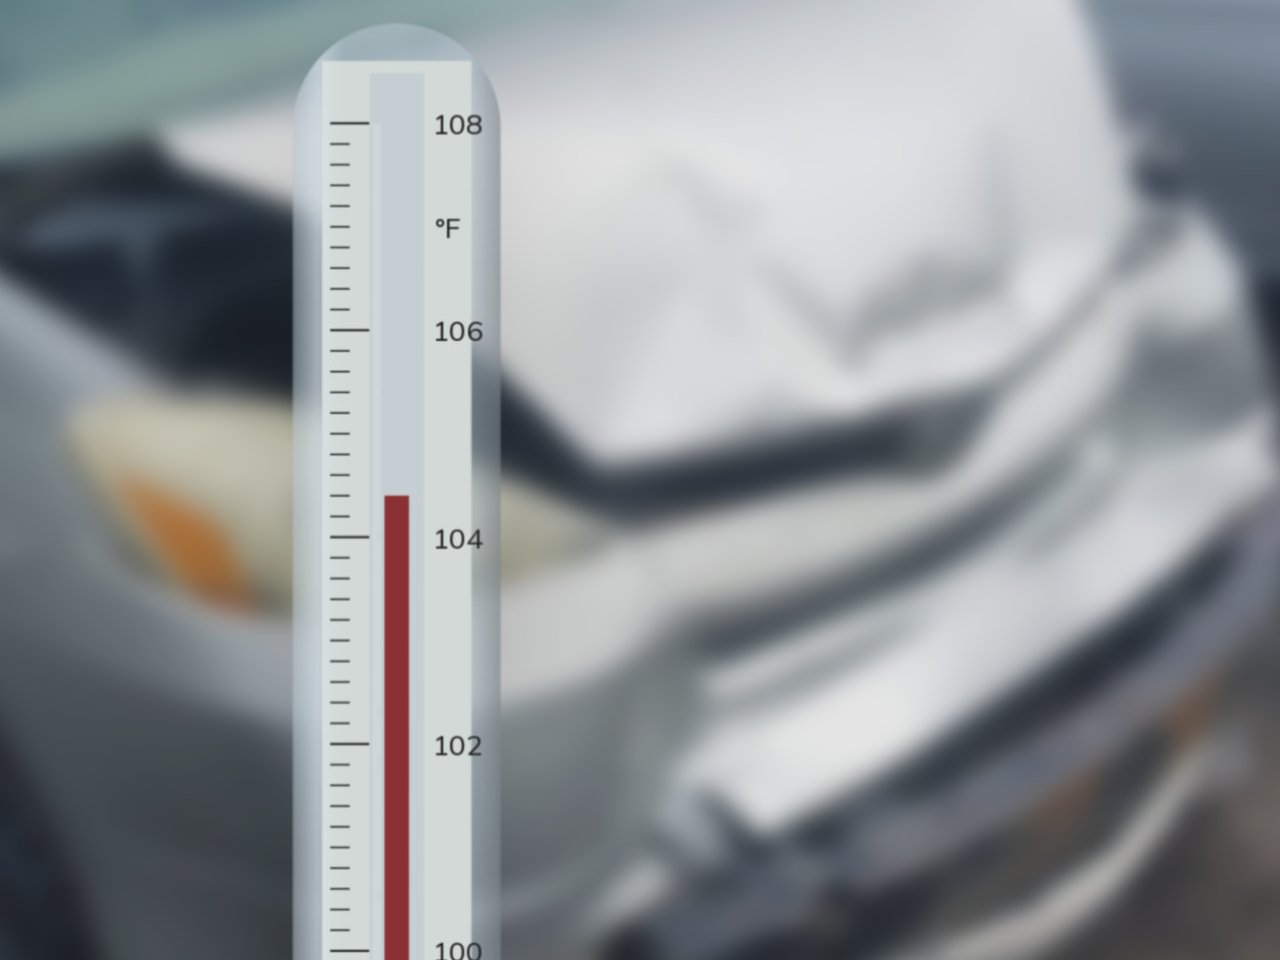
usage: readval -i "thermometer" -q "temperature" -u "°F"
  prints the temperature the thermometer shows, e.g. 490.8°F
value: 104.4°F
